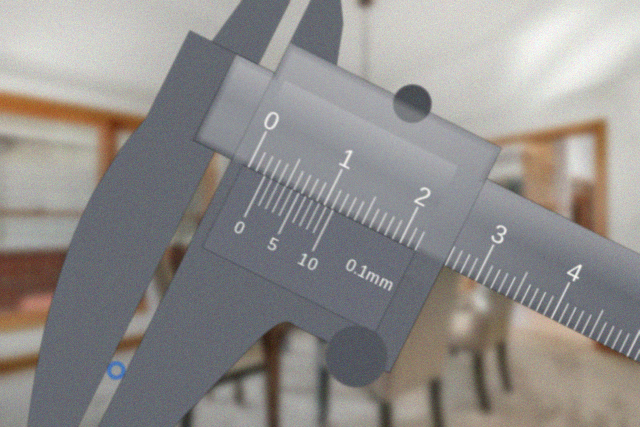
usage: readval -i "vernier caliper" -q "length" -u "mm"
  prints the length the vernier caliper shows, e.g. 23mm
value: 2.2mm
